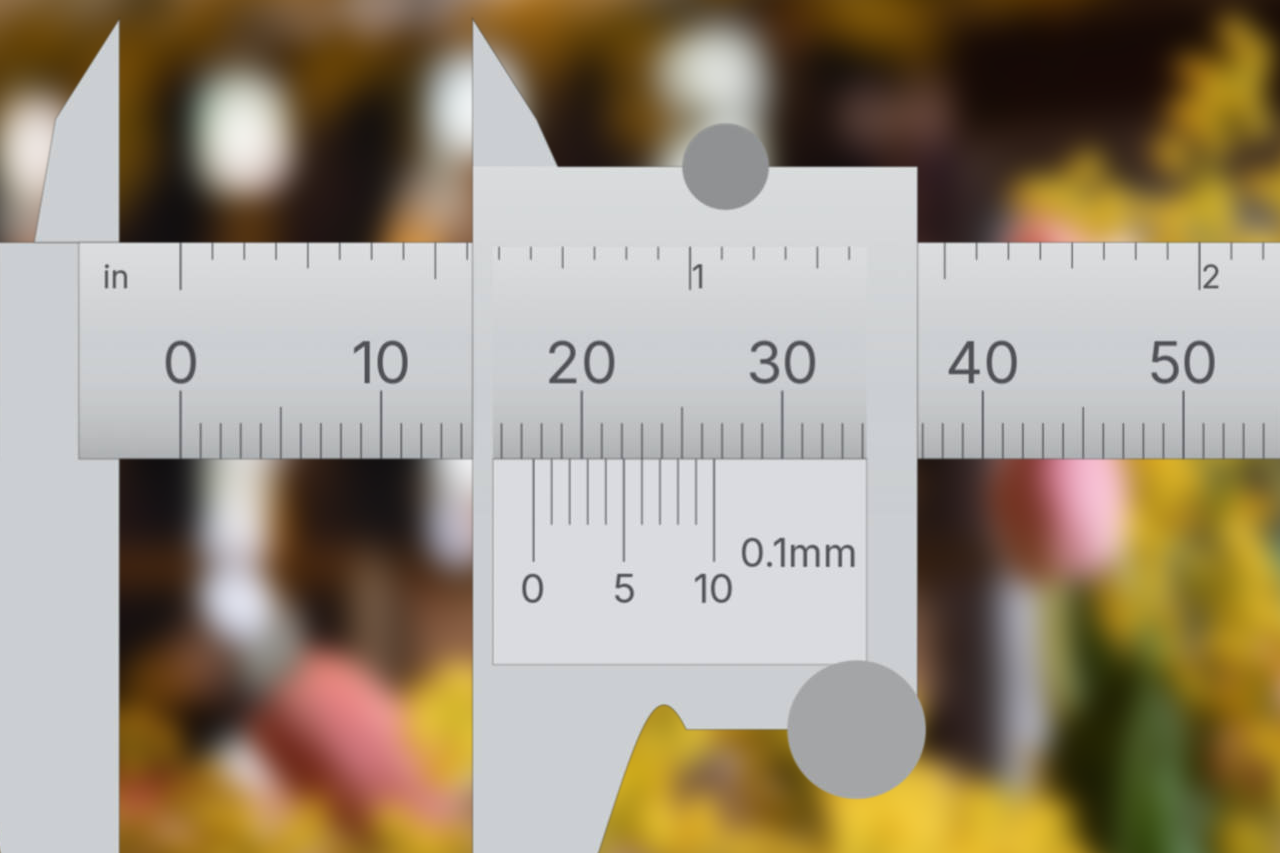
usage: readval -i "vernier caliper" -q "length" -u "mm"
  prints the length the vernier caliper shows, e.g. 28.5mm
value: 17.6mm
